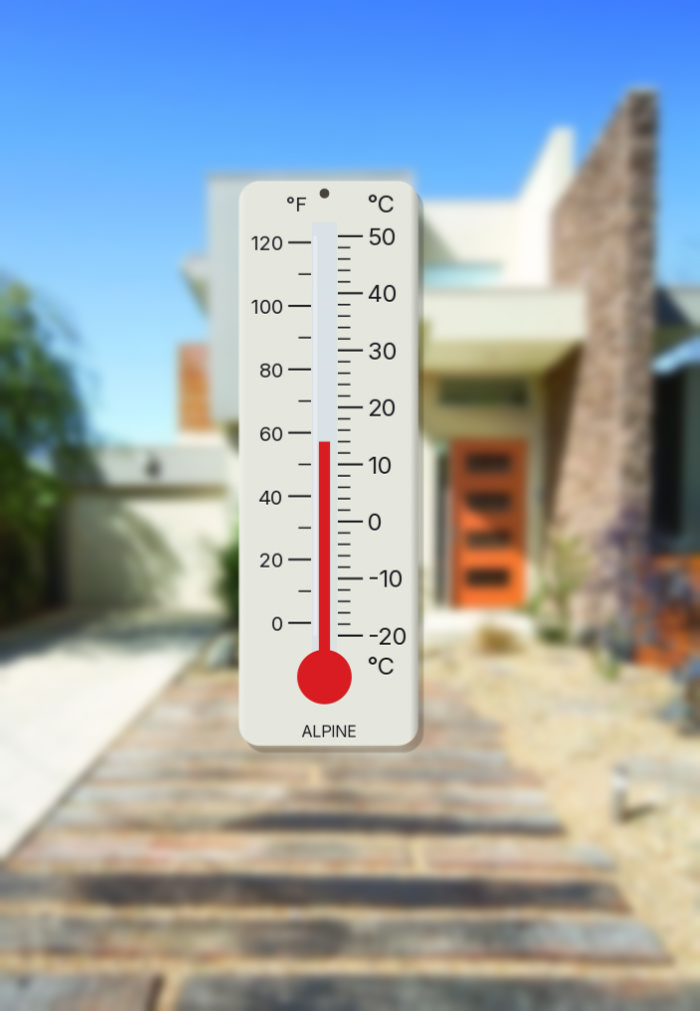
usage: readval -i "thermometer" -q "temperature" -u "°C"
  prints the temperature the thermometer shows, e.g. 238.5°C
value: 14°C
